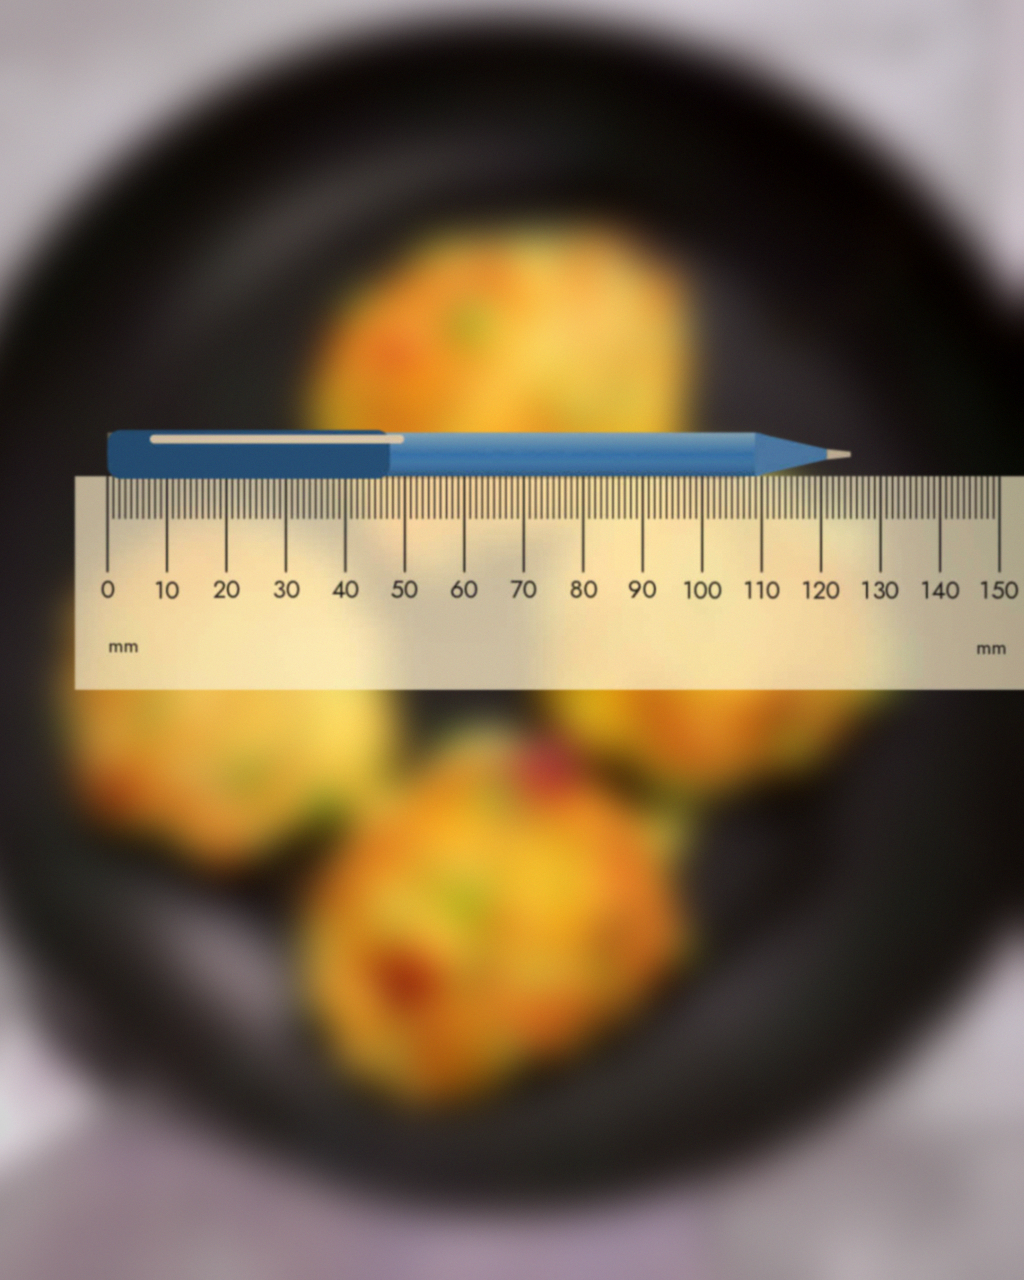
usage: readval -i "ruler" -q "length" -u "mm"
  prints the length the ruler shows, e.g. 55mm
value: 125mm
